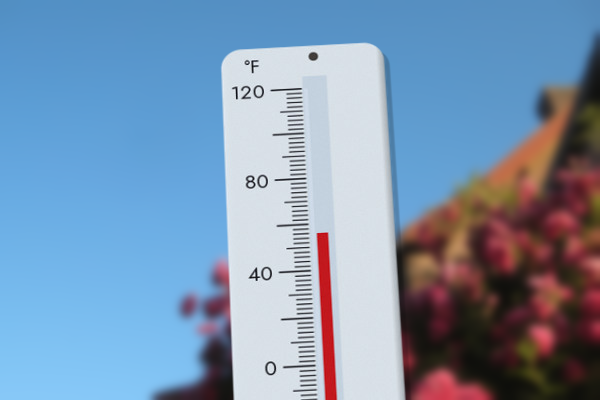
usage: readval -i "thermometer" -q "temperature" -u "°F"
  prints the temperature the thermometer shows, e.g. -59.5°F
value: 56°F
